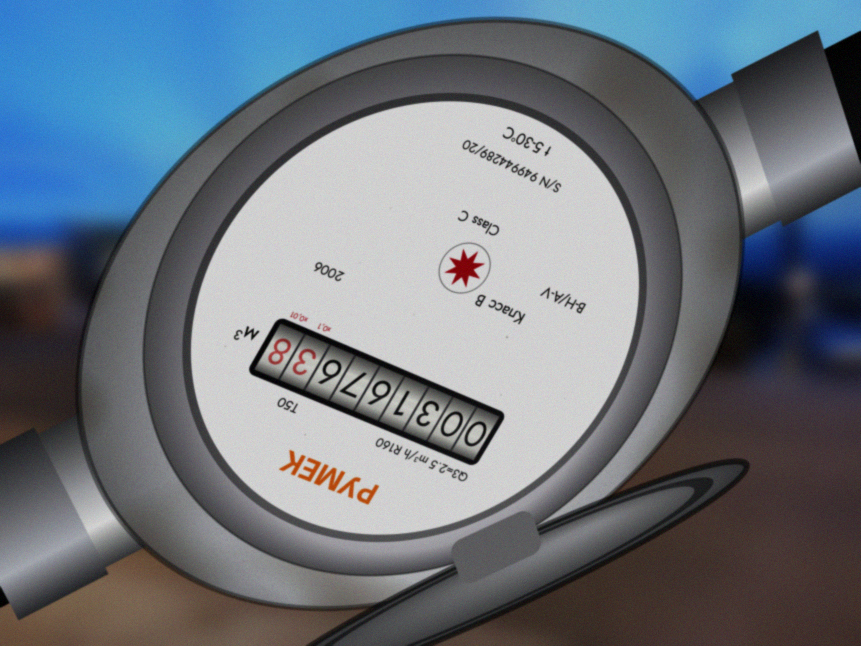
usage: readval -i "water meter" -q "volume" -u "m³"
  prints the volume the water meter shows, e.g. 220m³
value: 31676.38m³
